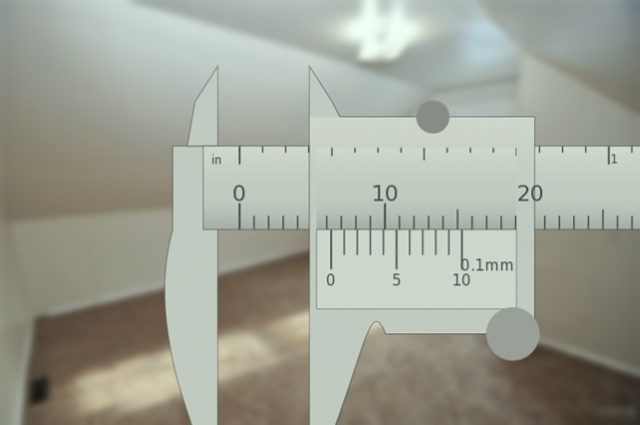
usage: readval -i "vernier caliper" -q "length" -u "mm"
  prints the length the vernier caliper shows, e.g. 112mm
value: 6.3mm
